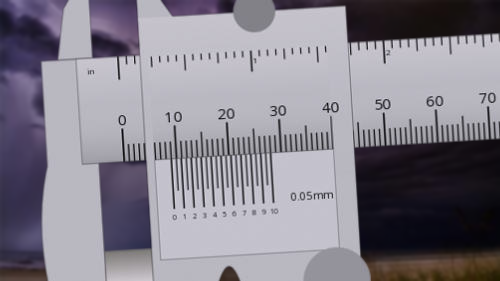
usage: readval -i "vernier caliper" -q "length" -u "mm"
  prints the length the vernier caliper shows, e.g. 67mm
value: 9.0mm
